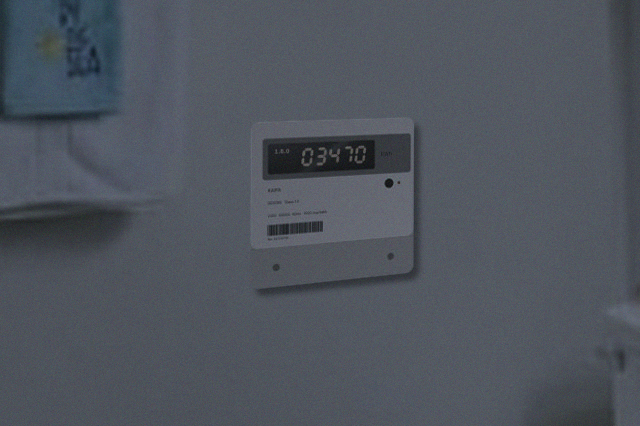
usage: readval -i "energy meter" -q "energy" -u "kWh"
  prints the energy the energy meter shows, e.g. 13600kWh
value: 3470kWh
